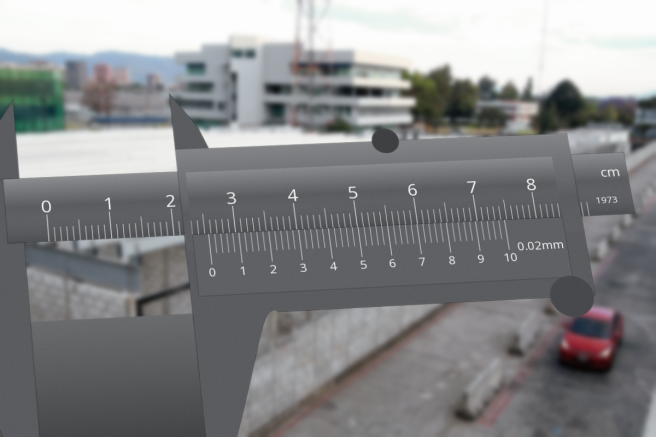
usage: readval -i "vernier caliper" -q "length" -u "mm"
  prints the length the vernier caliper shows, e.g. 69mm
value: 25.6mm
